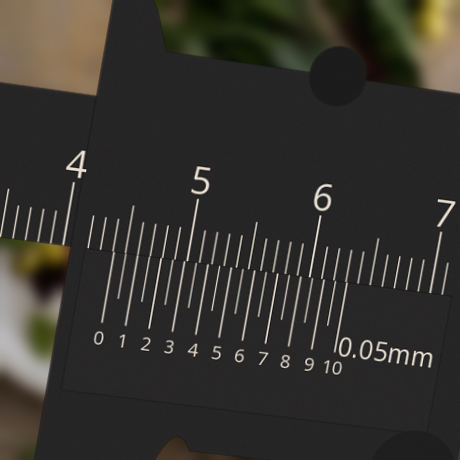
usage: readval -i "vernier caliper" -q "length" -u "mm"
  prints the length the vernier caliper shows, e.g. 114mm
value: 44.1mm
